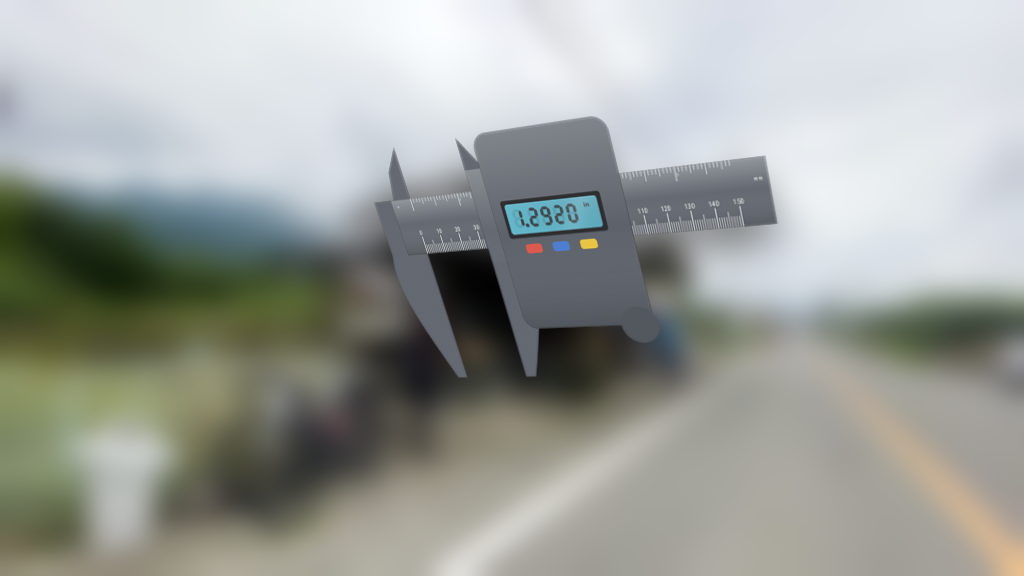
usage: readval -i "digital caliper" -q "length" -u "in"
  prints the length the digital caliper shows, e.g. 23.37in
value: 1.2920in
